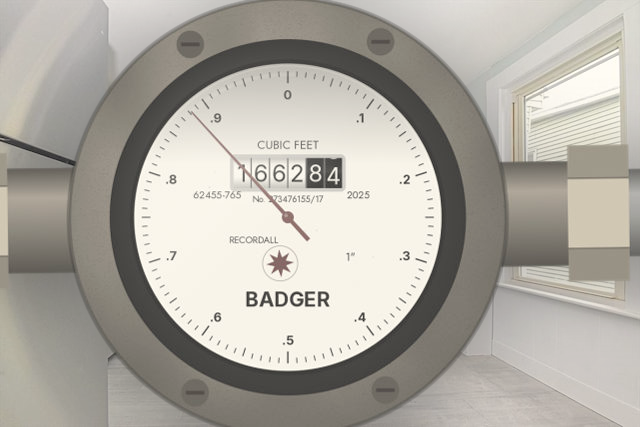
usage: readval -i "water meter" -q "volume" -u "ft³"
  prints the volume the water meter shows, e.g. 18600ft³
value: 166283.88ft³
